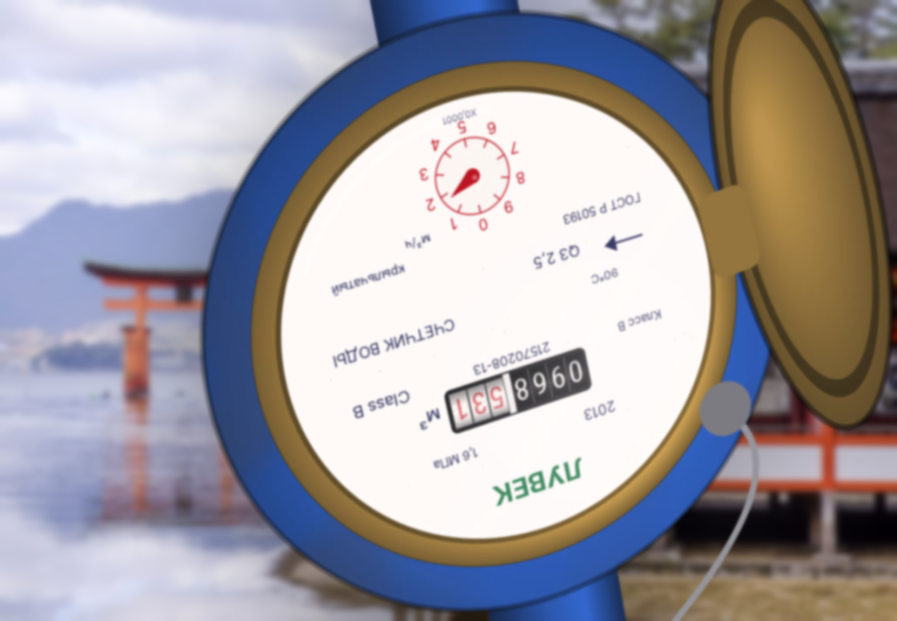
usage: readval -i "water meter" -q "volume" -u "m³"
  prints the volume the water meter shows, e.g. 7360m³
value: 968.5311m³
